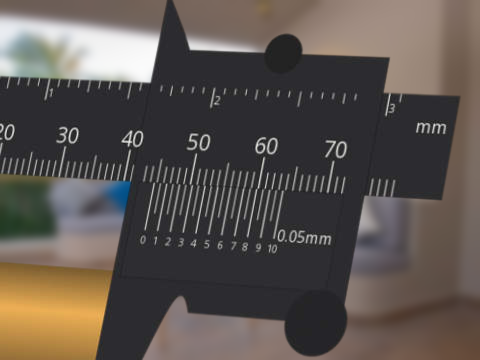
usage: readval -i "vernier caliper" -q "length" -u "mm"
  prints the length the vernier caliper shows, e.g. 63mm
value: 44.6mm
